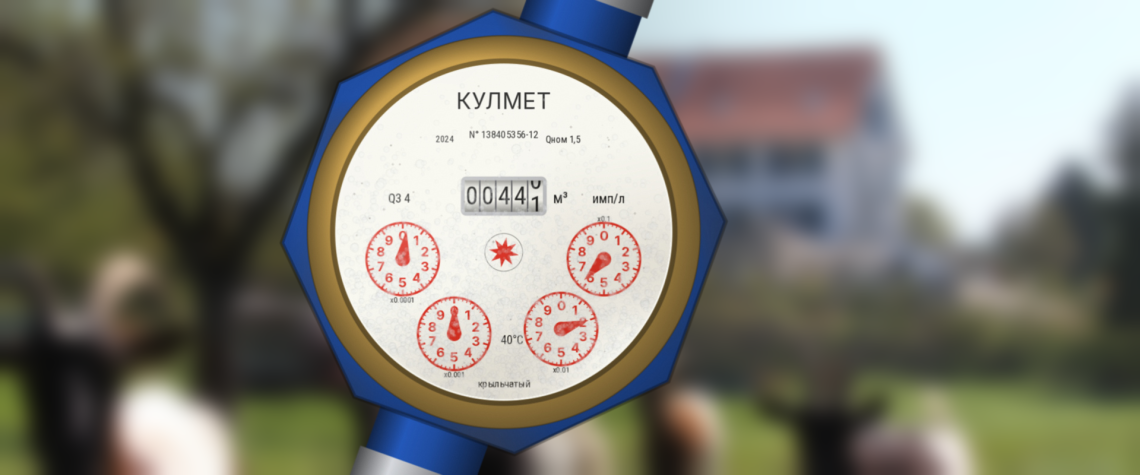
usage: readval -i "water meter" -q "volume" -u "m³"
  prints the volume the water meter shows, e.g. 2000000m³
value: 440.6200m³
